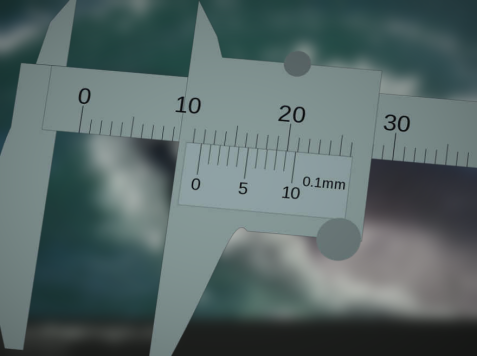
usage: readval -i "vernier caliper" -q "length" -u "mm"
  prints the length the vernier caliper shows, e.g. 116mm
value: 11.8mm
